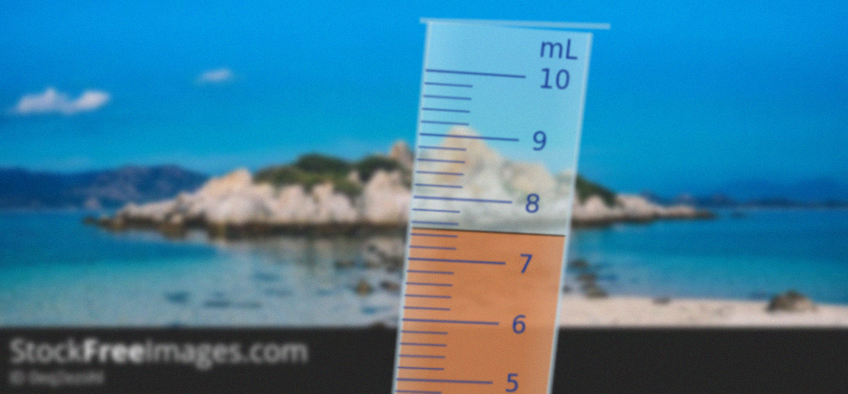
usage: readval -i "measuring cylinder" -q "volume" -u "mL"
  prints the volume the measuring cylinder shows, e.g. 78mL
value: 7.5mL
